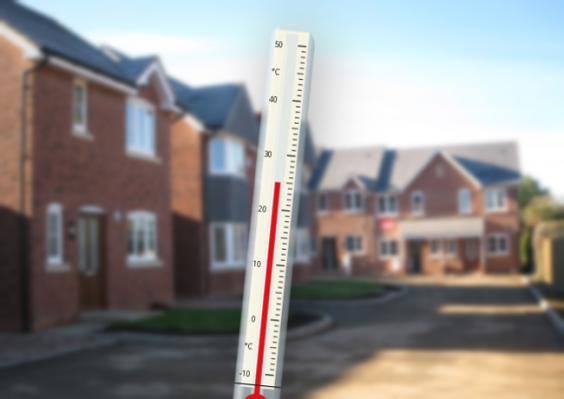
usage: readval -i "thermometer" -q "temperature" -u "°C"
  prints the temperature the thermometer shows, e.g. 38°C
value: 25°C
